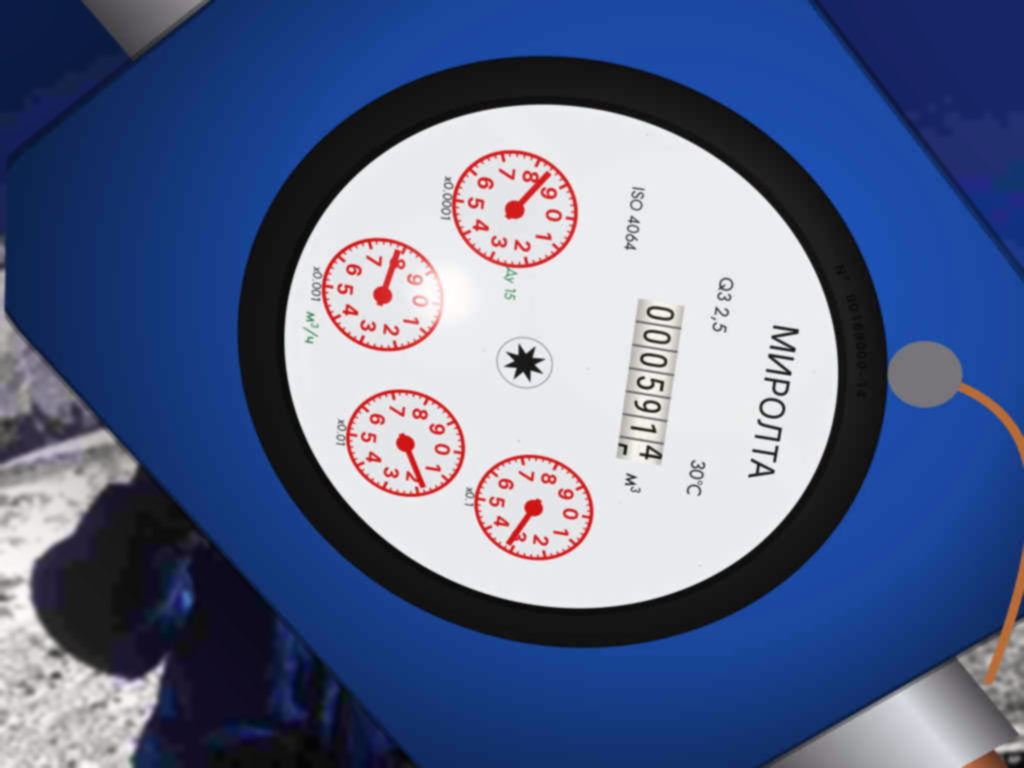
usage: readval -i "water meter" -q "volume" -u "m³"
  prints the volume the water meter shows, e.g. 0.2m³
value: 5914.3178m³
